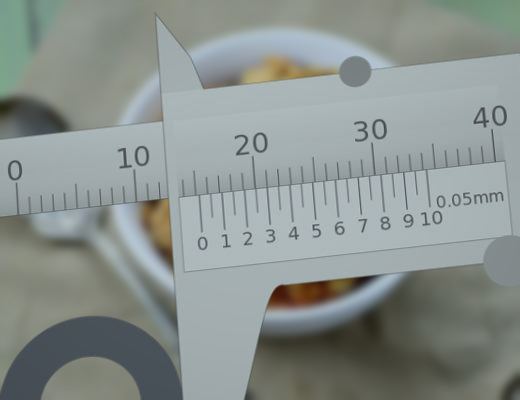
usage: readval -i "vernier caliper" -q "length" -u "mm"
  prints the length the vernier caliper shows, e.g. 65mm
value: 15.3mm
